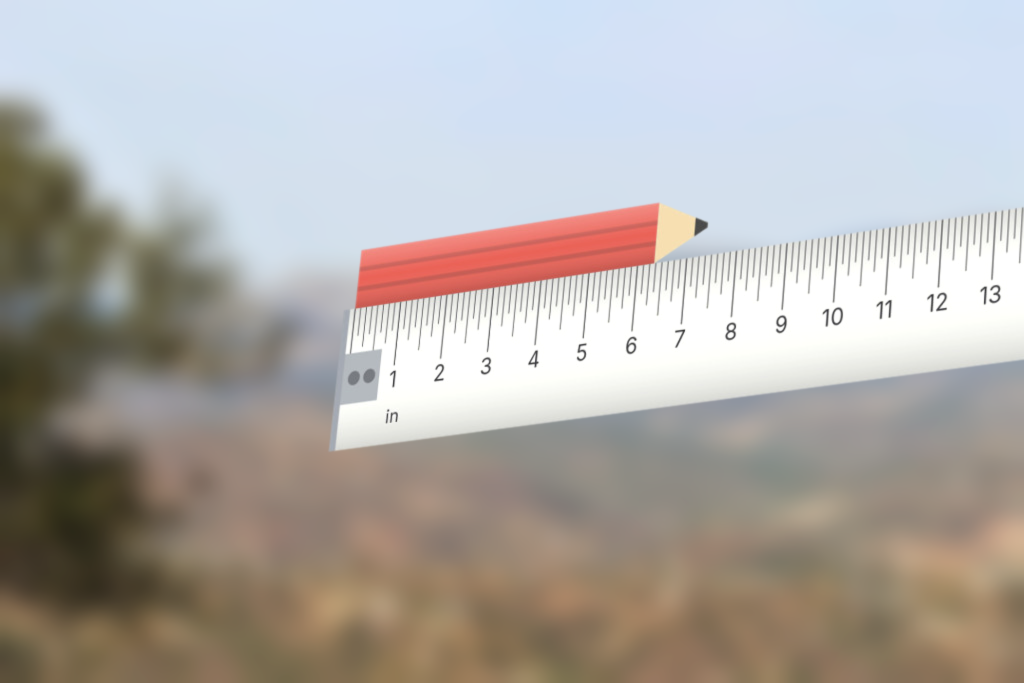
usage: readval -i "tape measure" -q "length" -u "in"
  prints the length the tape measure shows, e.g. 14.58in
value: 7.375in
